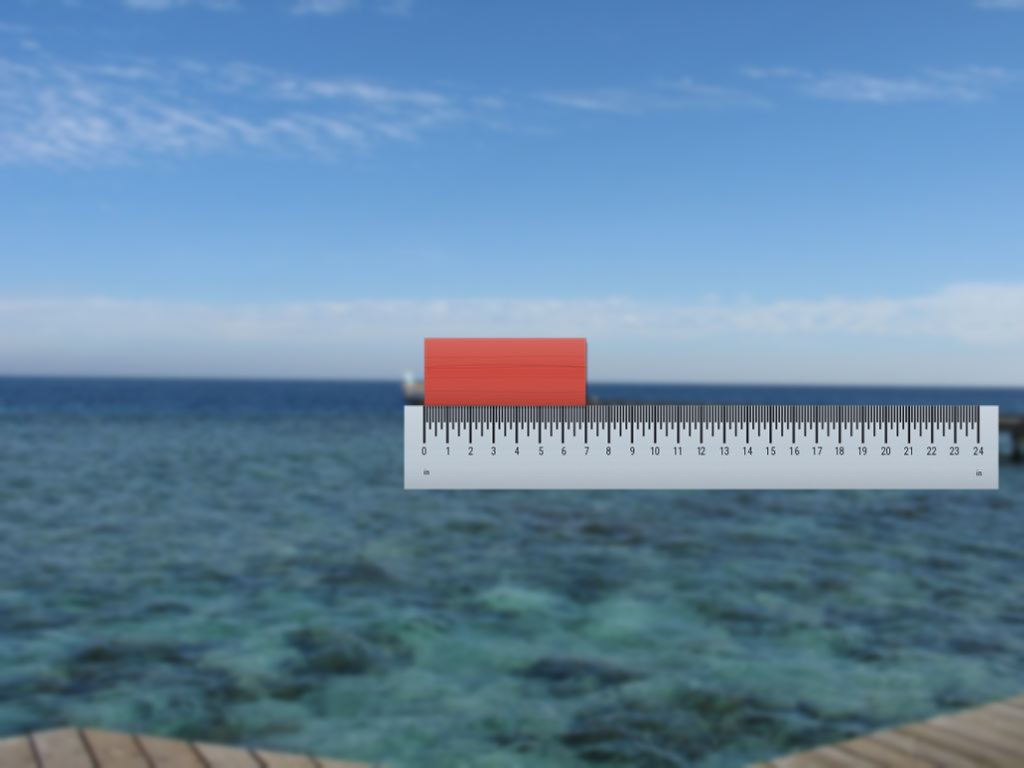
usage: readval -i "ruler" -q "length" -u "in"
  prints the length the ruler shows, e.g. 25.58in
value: 7in
